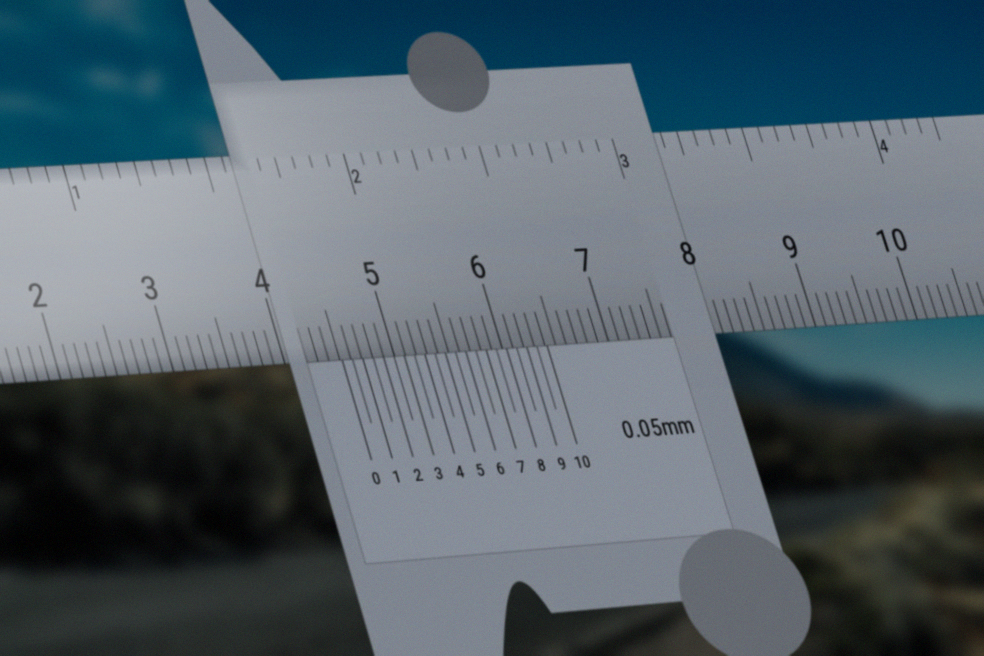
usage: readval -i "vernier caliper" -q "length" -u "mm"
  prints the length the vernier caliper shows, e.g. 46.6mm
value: 45.2mm
